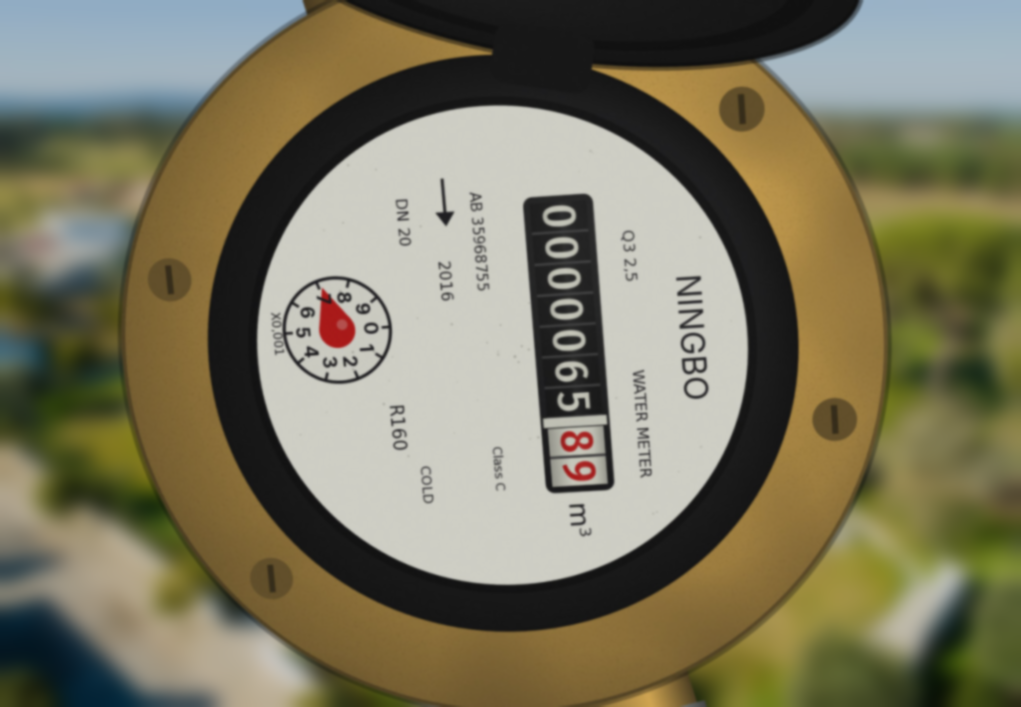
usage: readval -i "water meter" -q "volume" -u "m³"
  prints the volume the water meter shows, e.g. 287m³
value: 65.897m³
